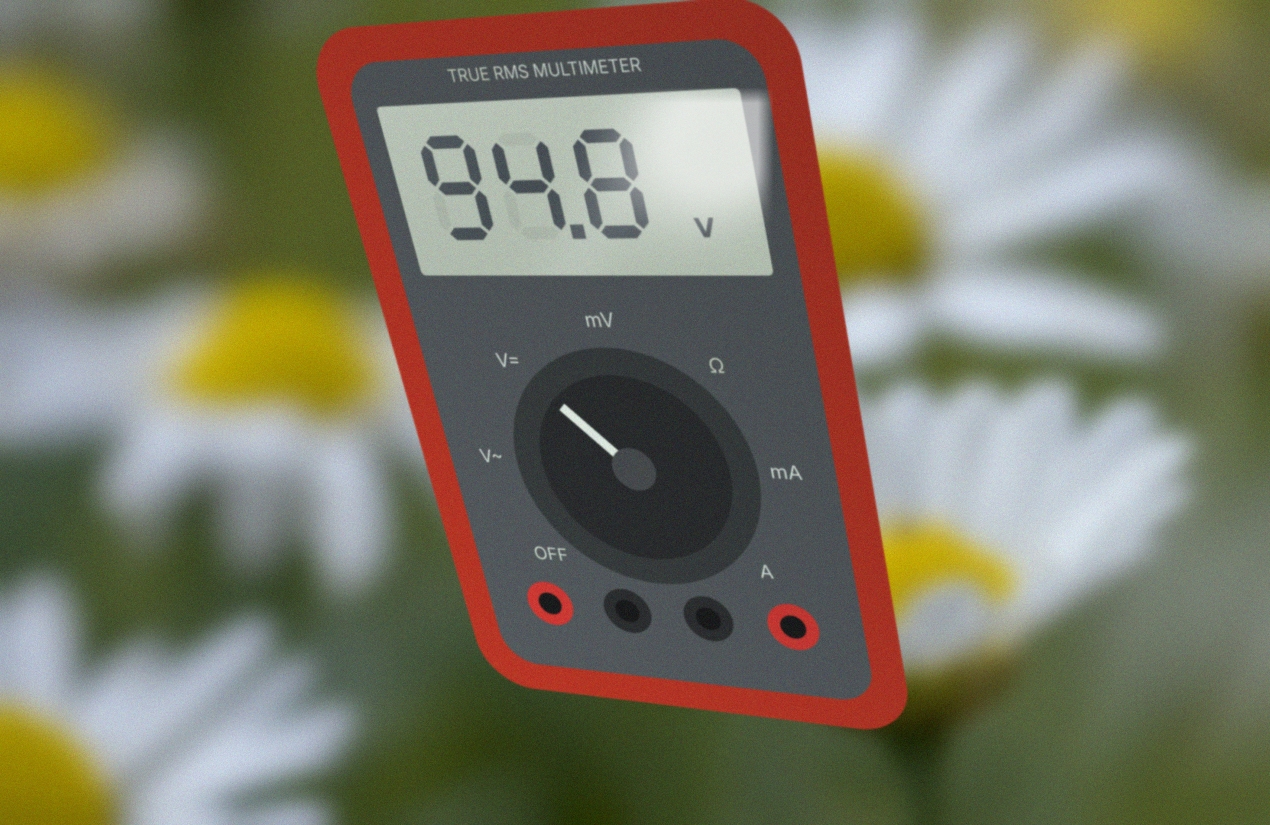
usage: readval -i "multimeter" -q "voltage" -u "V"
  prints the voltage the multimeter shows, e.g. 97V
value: 94.8V
